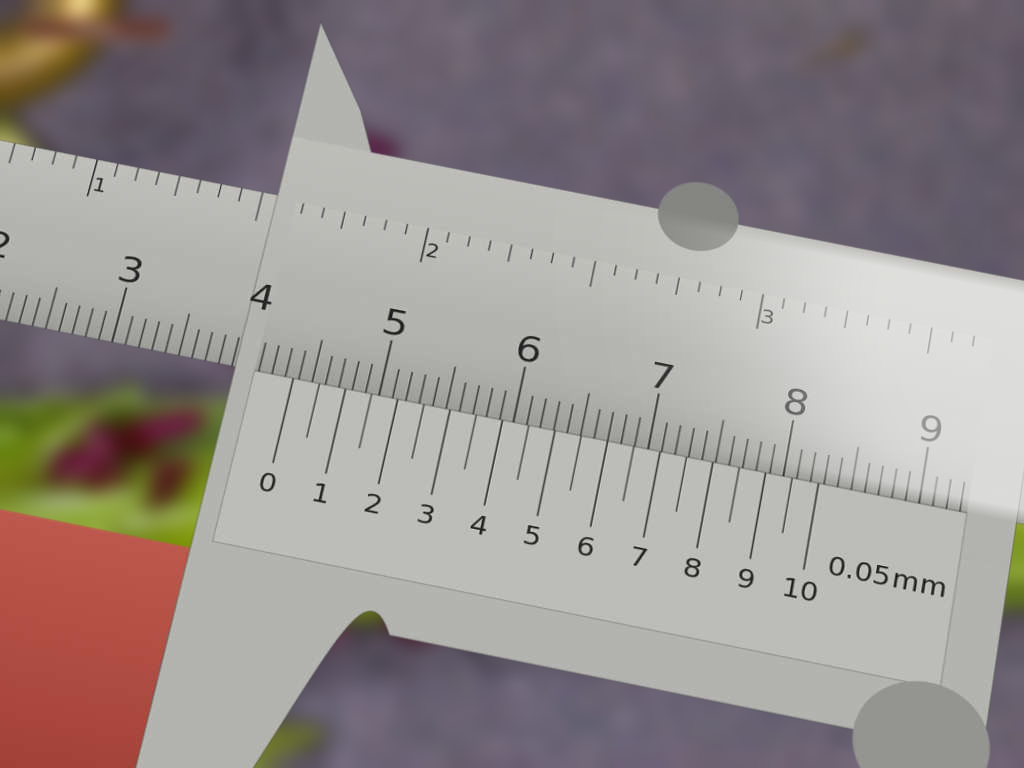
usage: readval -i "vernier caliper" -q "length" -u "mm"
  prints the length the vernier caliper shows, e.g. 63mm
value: 43.6mm
